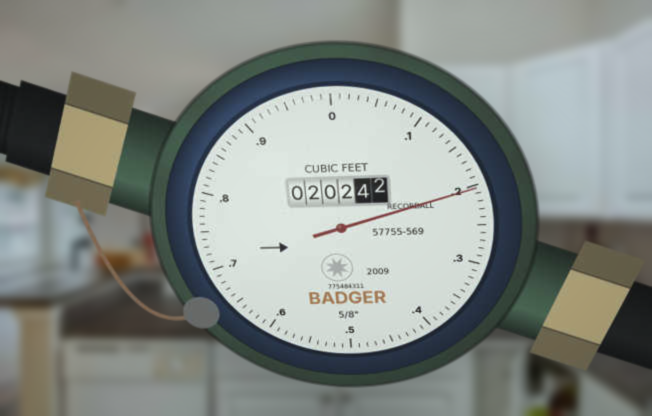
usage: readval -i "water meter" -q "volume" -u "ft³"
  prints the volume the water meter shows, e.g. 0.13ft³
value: 20242.20ft³
